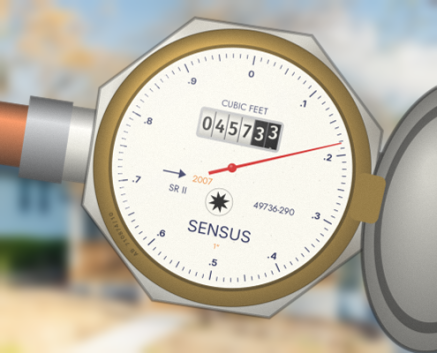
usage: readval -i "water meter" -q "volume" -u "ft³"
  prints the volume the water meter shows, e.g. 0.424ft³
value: 45733.18ft³
